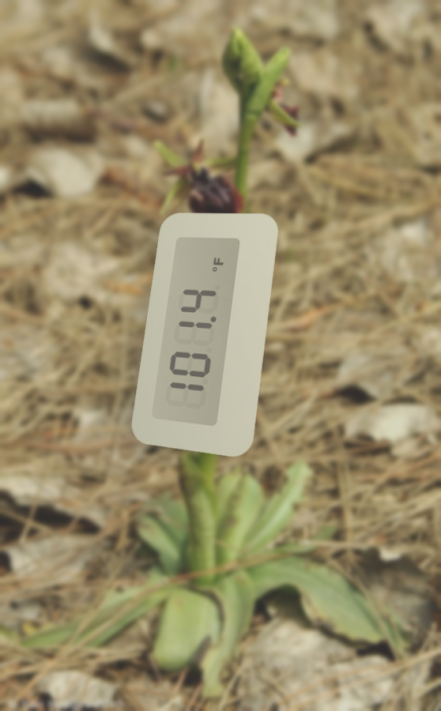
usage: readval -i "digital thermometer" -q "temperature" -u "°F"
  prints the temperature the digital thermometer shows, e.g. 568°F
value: 101.4°F
